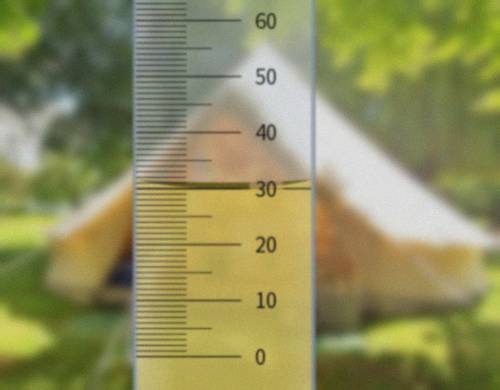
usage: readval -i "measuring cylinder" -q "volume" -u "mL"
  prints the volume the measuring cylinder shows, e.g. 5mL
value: 30mL
